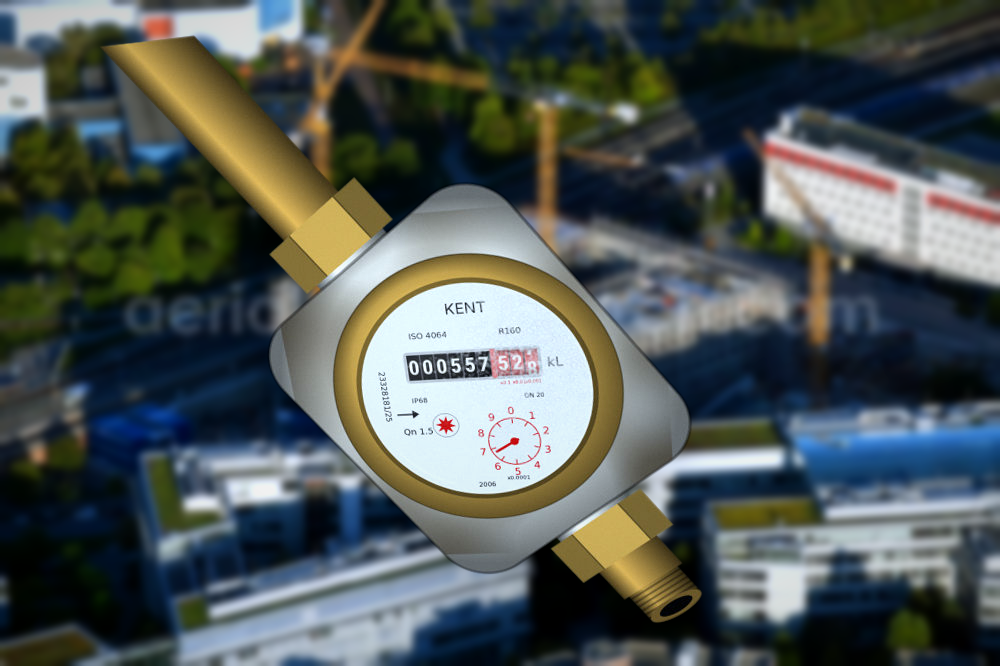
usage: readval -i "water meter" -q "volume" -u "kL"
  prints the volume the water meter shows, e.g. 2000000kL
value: 557.5276kL
